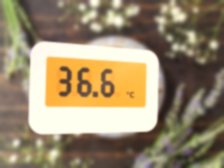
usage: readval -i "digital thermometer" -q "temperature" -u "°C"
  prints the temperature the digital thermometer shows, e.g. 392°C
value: 36.6°C
